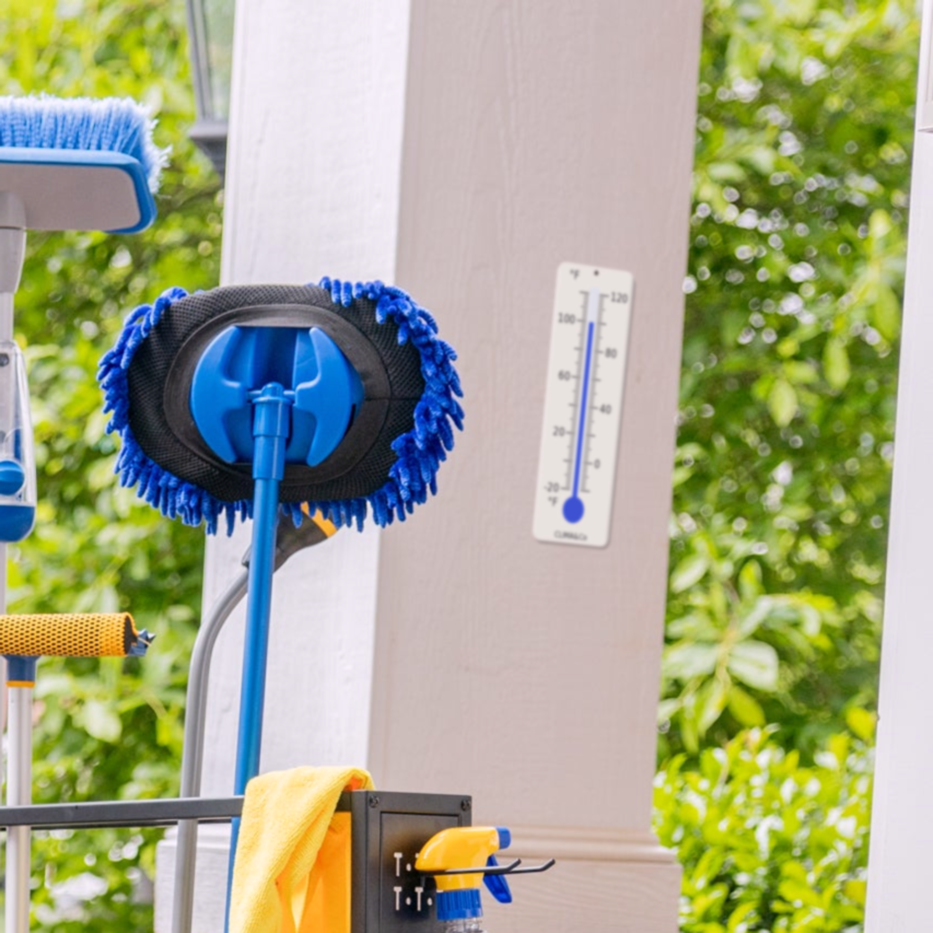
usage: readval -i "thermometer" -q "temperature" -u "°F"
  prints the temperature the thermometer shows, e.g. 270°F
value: 100°F
